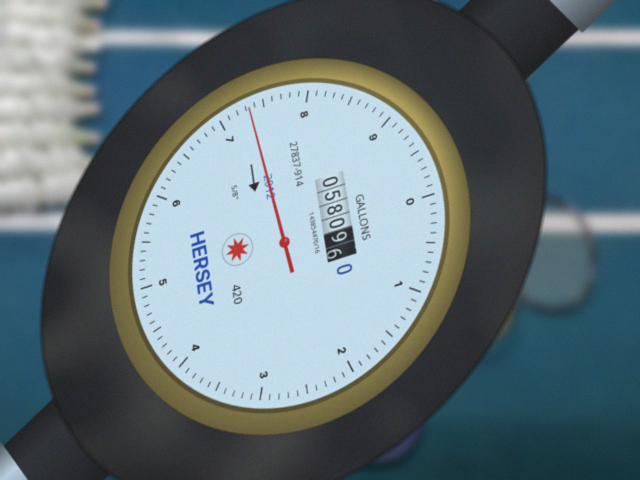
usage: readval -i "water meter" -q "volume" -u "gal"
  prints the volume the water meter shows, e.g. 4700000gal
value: 580957.3gal
